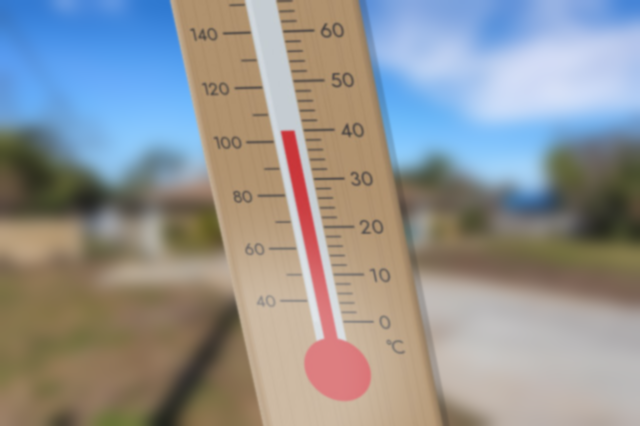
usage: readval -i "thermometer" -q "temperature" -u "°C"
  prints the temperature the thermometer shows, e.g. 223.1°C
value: 40°C
